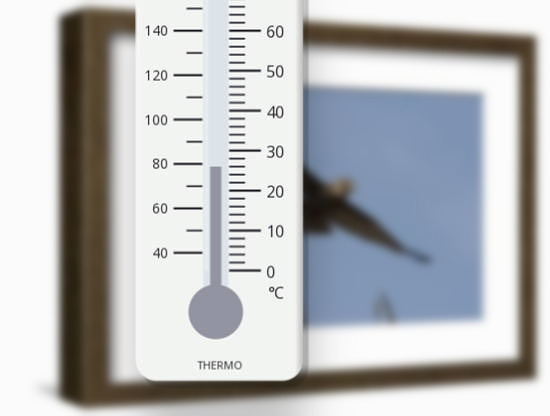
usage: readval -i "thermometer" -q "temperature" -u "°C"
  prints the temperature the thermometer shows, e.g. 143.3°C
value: 26°C
